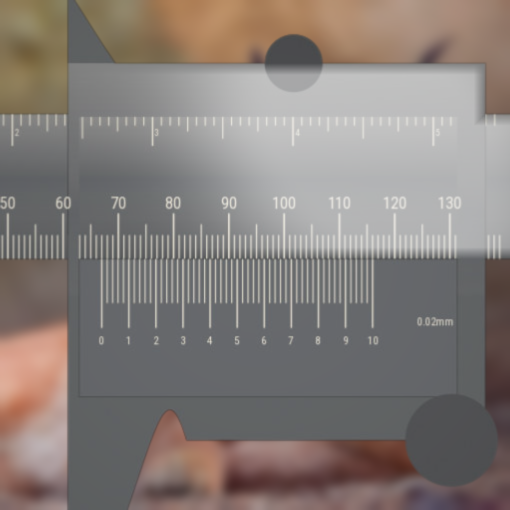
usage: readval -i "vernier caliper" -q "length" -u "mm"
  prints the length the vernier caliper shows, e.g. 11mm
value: 67.0mm
